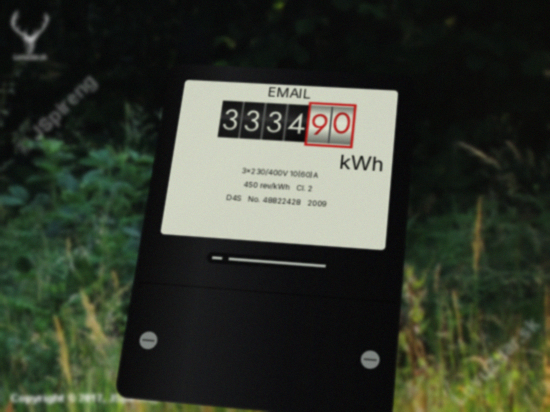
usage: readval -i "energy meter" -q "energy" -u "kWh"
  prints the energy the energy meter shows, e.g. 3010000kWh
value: 3334.90kWh
